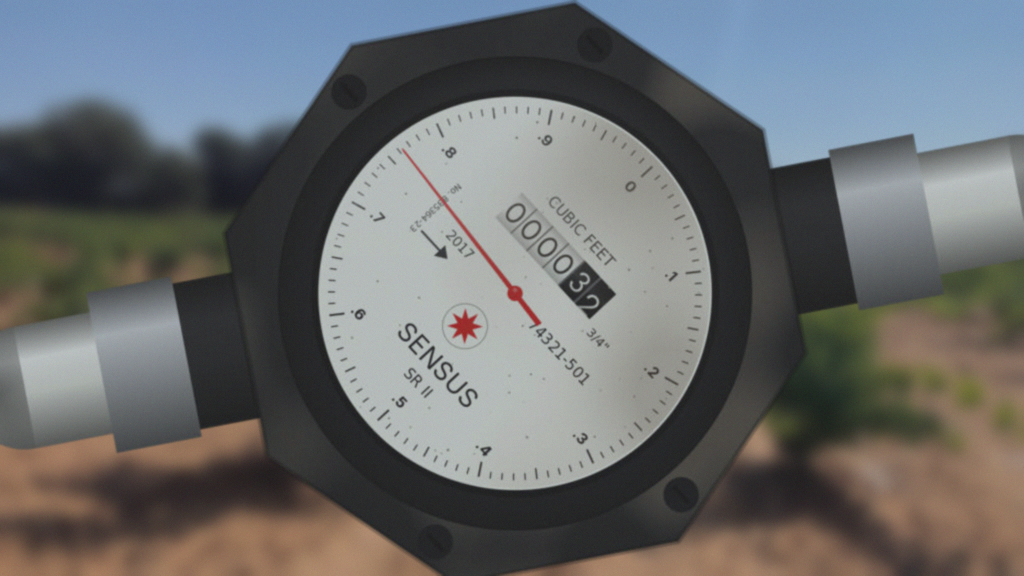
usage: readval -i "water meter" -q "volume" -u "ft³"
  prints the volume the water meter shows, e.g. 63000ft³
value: 31.76ft³
